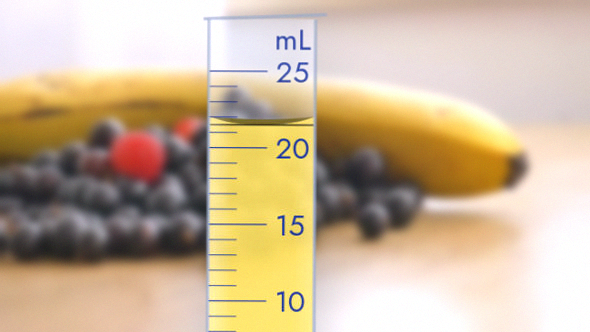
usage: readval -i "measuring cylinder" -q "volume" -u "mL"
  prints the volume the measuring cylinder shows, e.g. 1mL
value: 21.5mL
